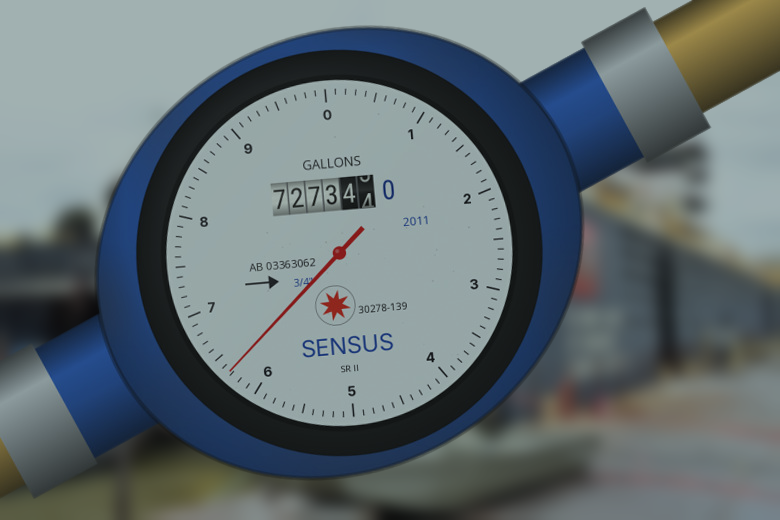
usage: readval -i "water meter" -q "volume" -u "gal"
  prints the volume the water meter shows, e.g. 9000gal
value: 7273436.3gal
